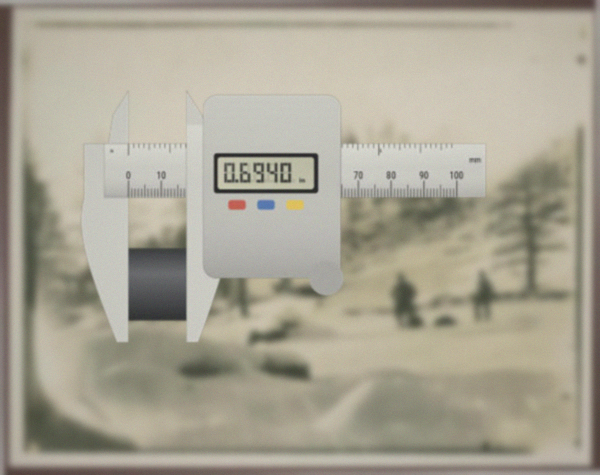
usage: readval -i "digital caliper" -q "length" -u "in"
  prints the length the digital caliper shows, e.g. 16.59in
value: 0.6940in
